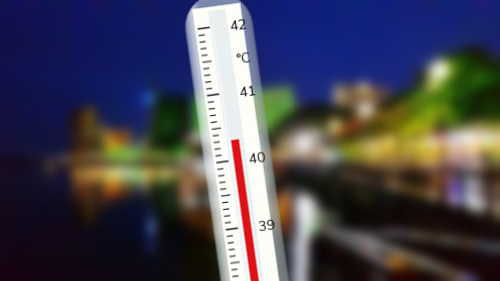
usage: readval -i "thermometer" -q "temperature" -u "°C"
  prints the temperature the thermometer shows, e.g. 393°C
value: 40.3°C
